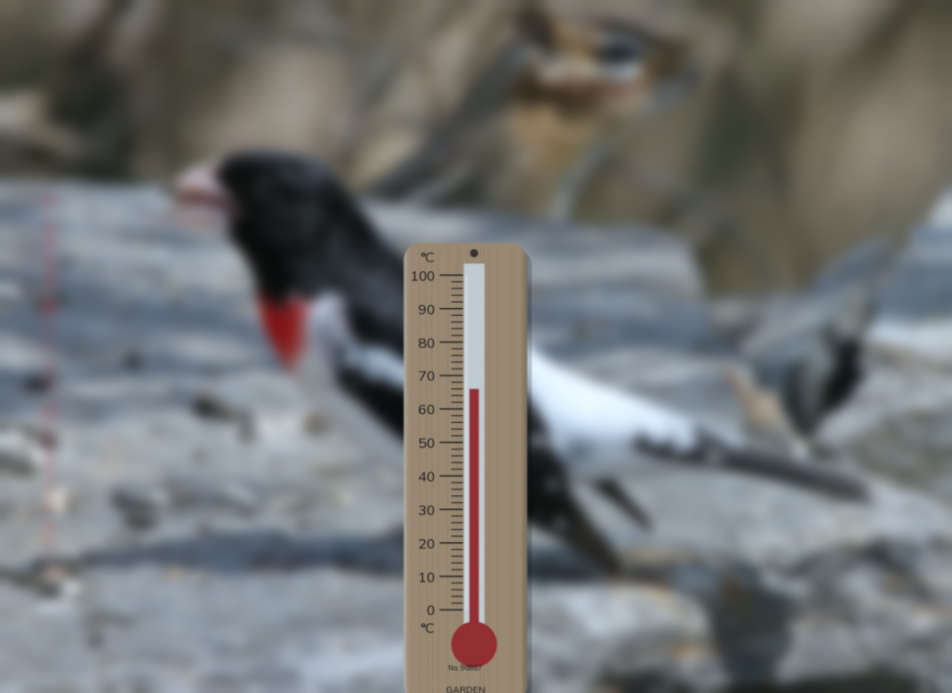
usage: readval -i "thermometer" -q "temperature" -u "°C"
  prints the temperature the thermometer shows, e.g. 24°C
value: 66°C
